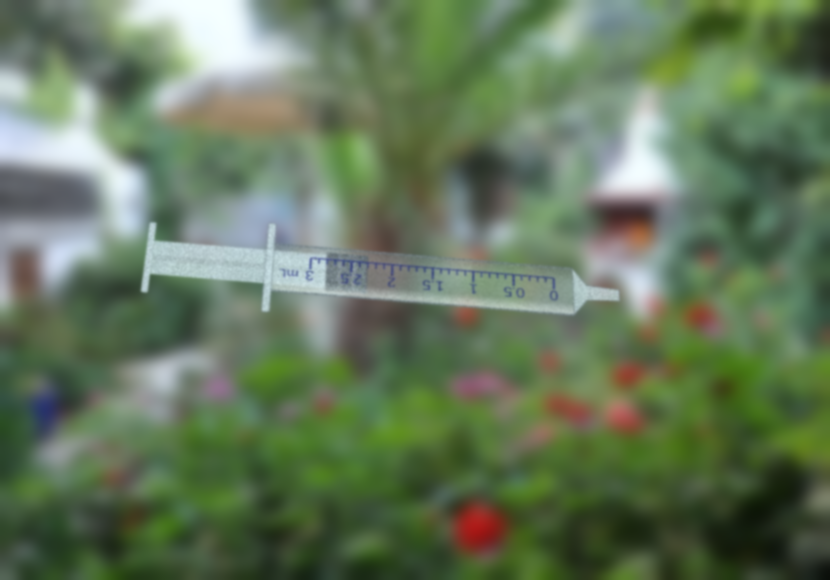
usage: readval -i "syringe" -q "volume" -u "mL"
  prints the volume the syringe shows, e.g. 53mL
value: 2.3mL
